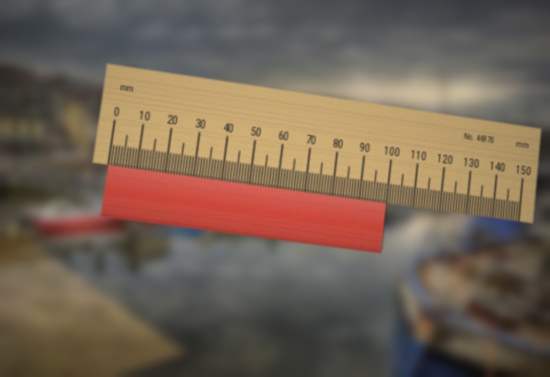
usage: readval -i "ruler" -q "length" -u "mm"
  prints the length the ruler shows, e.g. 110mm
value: 100mm
